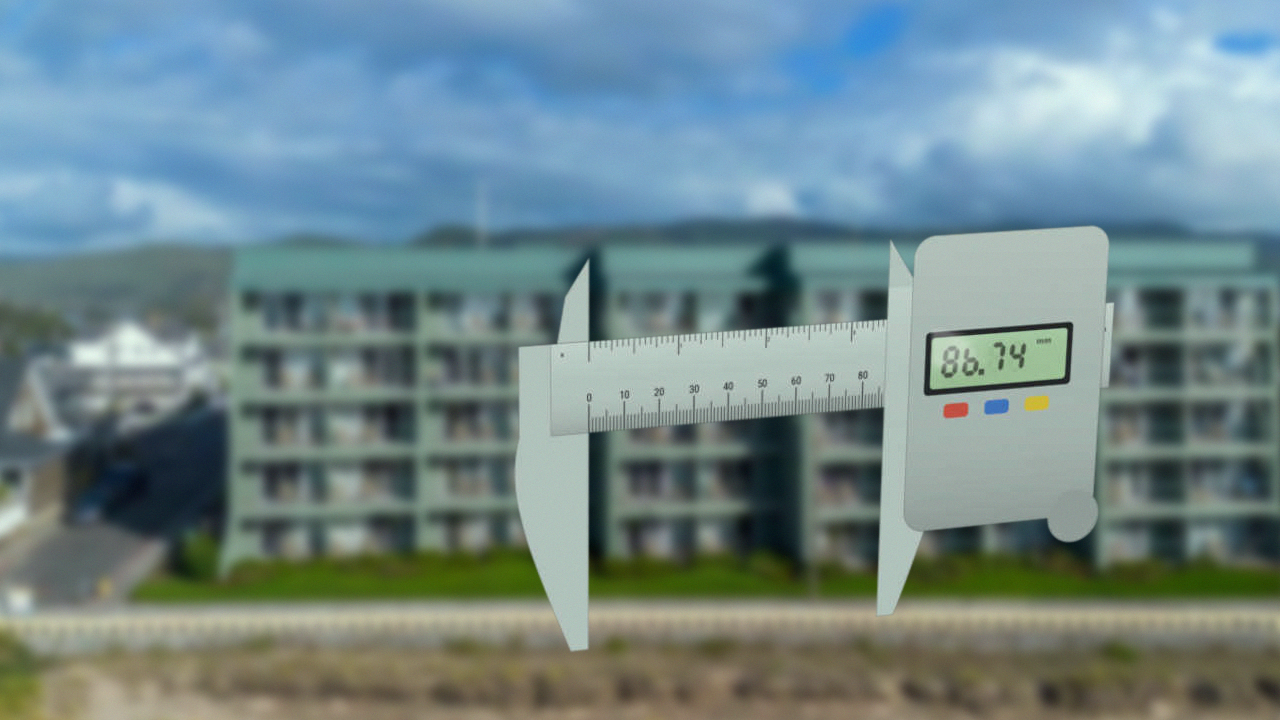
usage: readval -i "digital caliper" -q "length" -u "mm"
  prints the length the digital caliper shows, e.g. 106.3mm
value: 86.74mm
